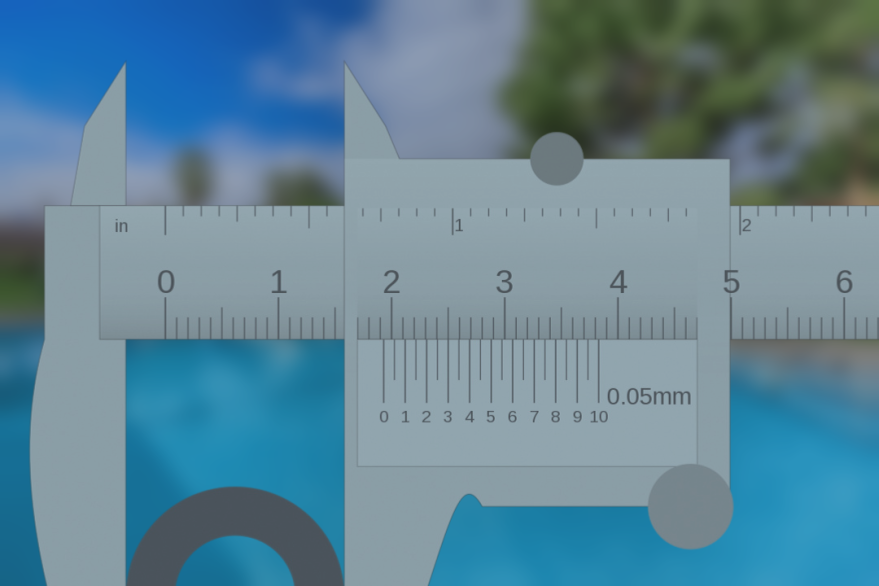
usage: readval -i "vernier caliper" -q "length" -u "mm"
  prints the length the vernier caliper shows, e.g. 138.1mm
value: 19.3mm
